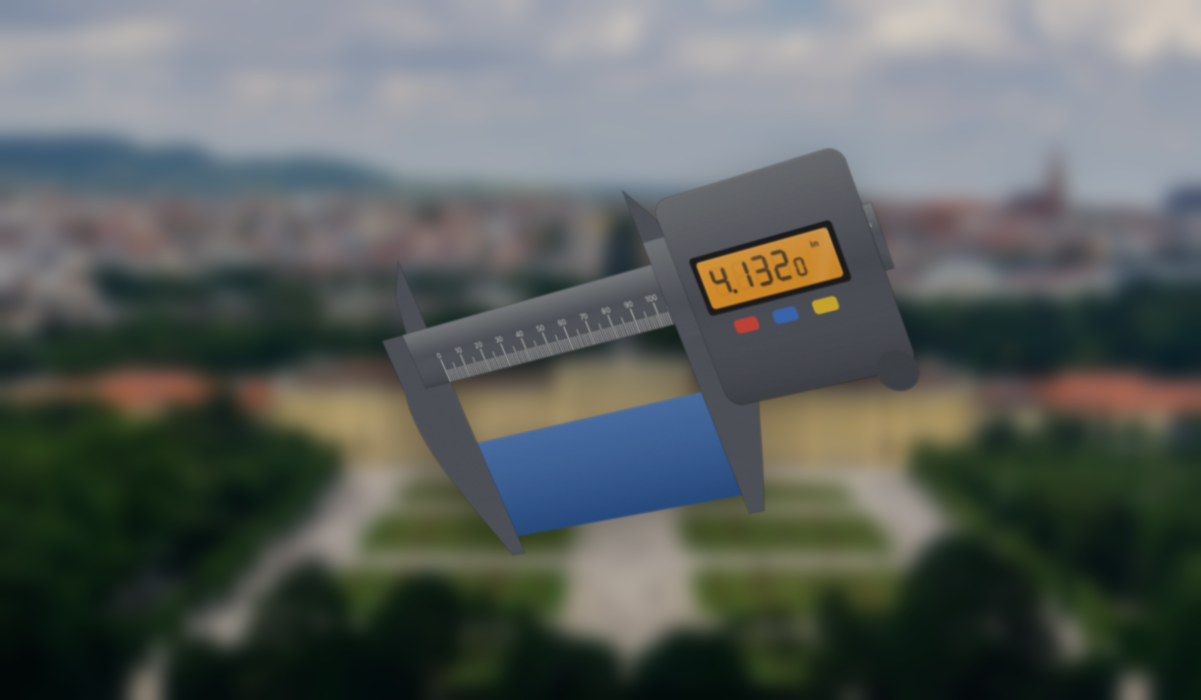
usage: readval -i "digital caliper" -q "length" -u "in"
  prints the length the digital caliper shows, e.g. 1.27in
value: 4.1320in
